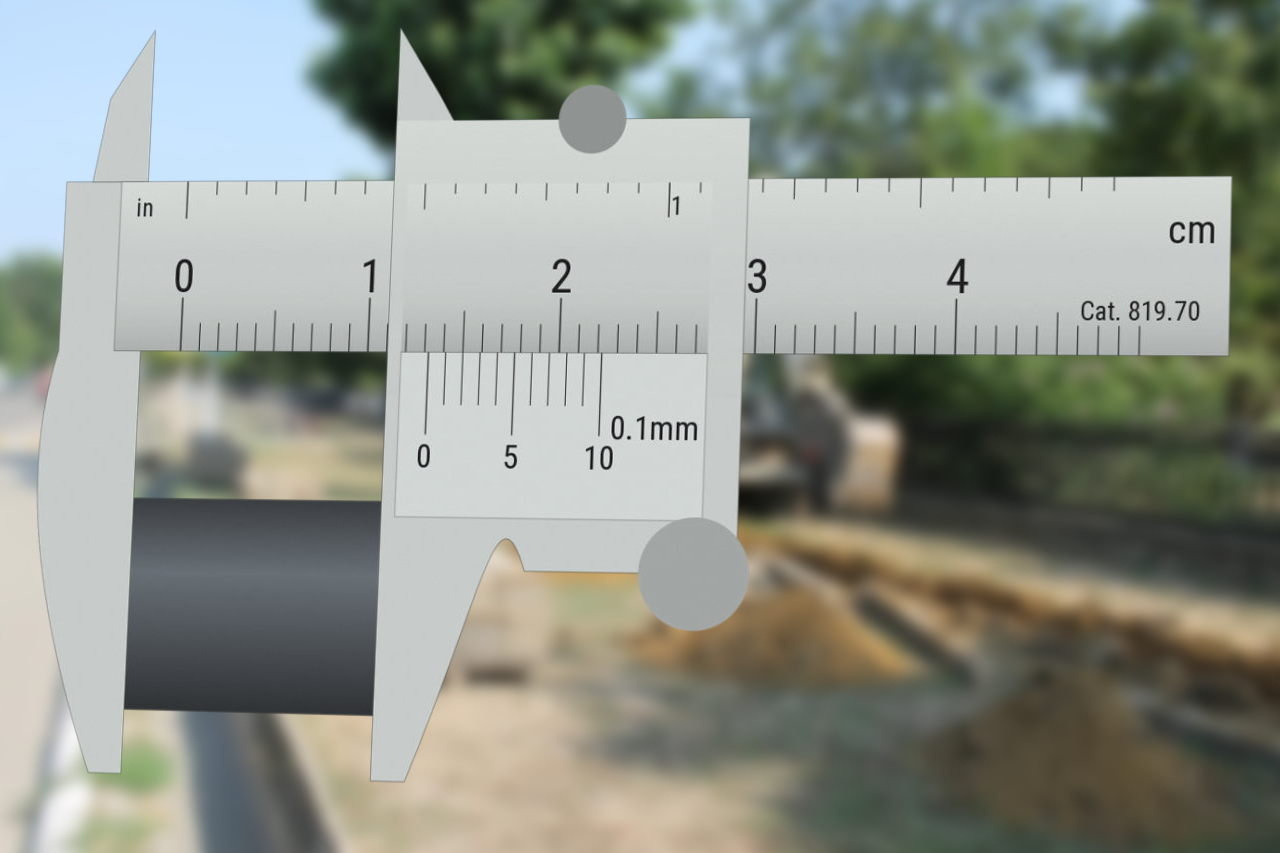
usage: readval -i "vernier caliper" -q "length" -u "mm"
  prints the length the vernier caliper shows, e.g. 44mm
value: 13.2mm
